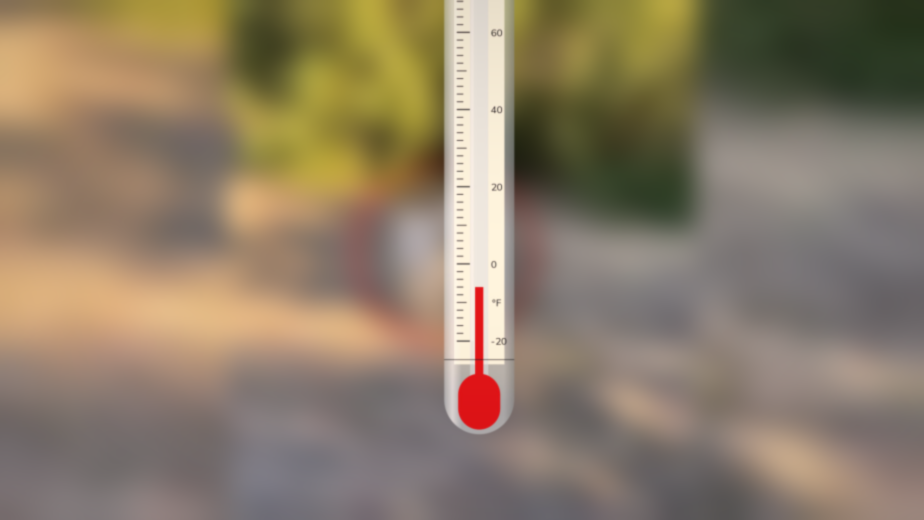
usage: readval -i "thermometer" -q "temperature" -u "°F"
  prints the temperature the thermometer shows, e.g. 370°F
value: -6°F
